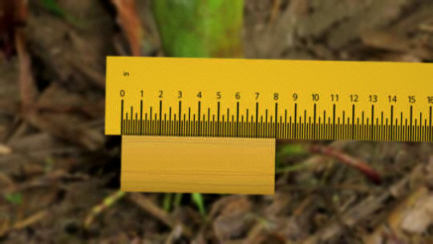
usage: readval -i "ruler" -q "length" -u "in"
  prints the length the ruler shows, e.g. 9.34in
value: 8in
